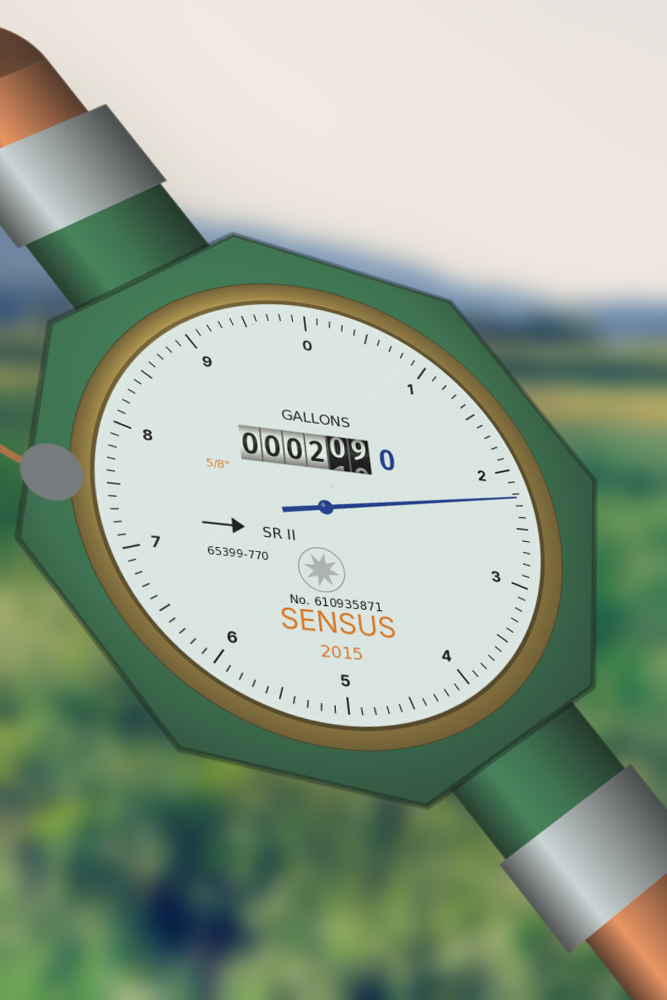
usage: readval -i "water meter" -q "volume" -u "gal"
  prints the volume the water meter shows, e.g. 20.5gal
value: 2092.2gal
